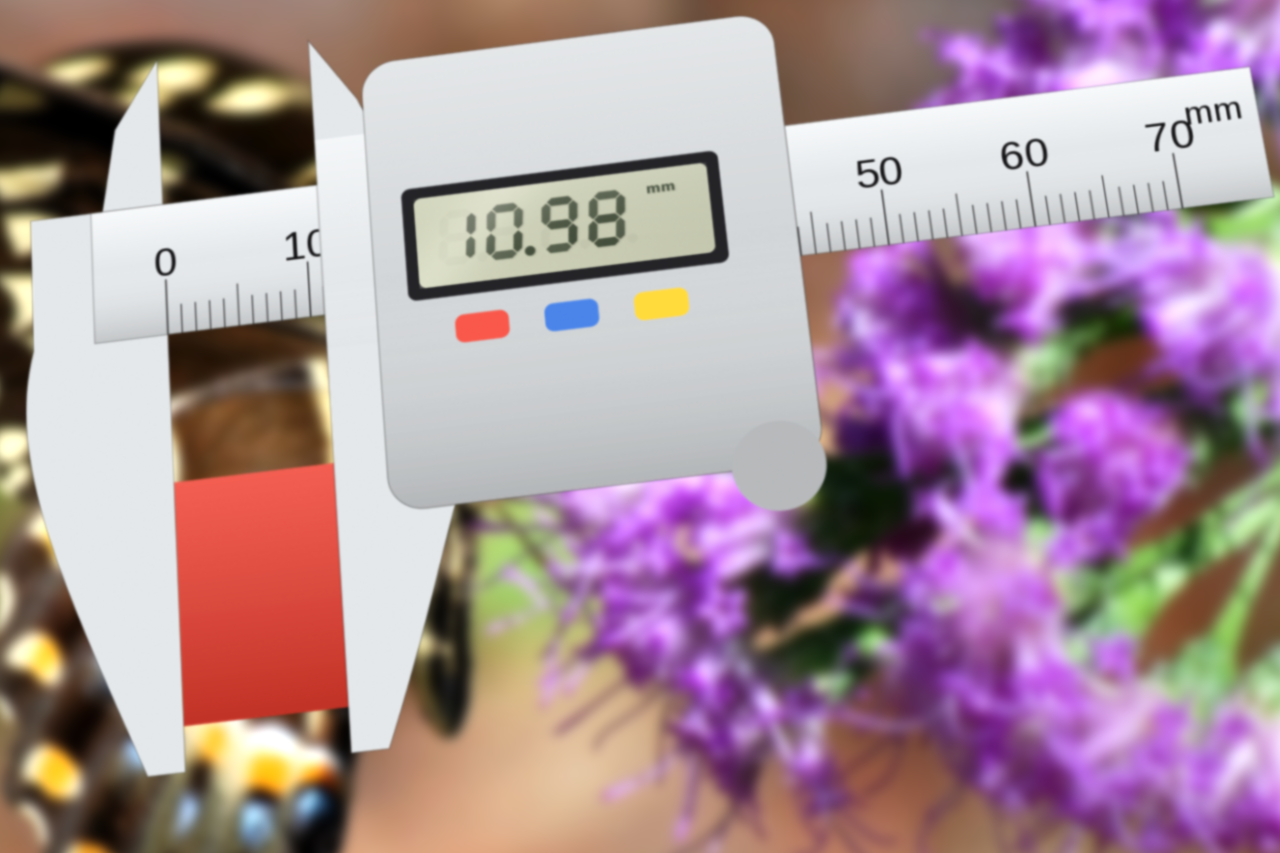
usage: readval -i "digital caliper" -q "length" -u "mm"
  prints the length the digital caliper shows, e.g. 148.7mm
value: 10.98mm
